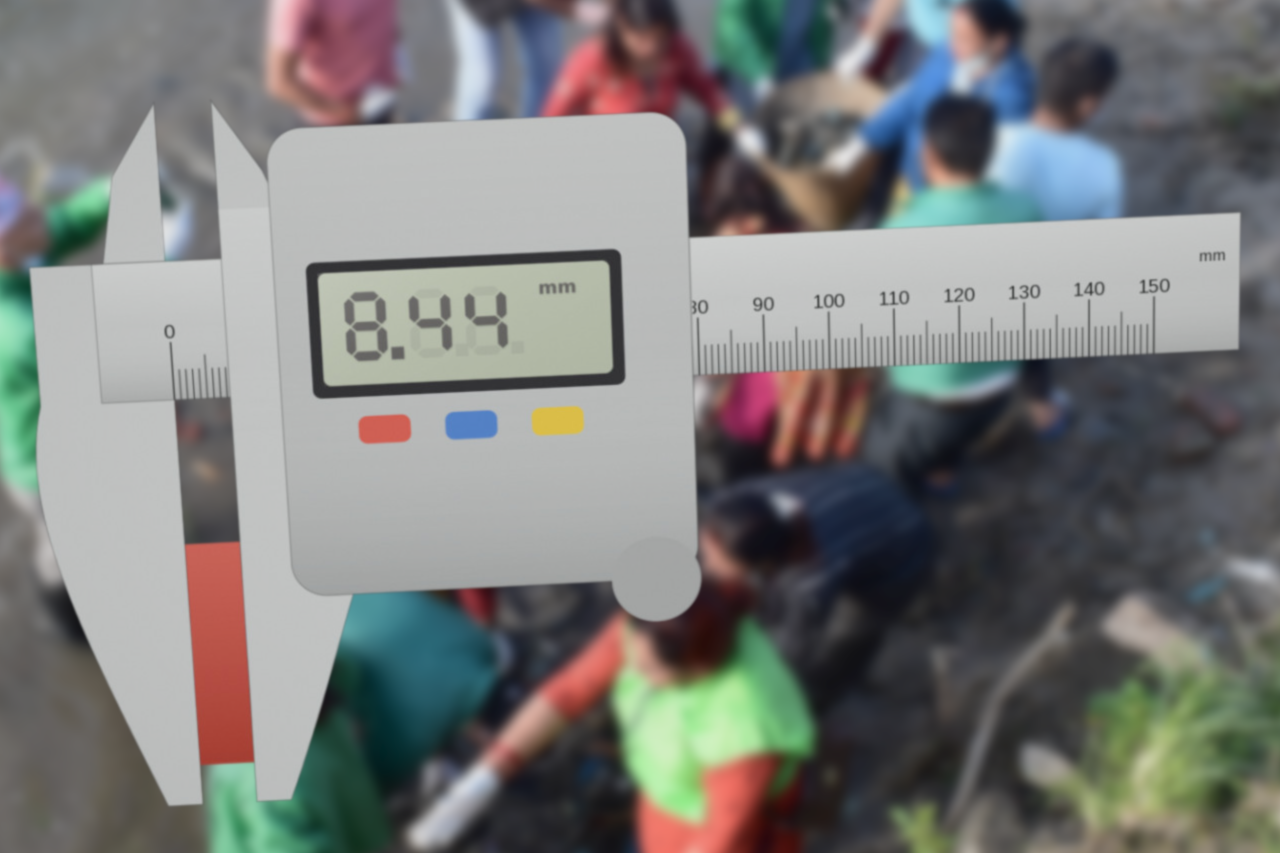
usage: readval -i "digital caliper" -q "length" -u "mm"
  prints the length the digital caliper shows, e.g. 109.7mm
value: 8.44mm
